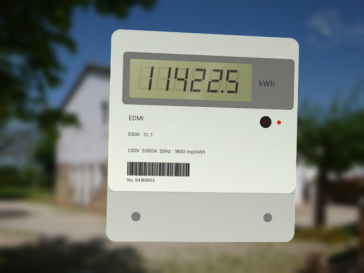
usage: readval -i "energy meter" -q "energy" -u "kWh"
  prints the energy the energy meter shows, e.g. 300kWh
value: 11422.5kWh
